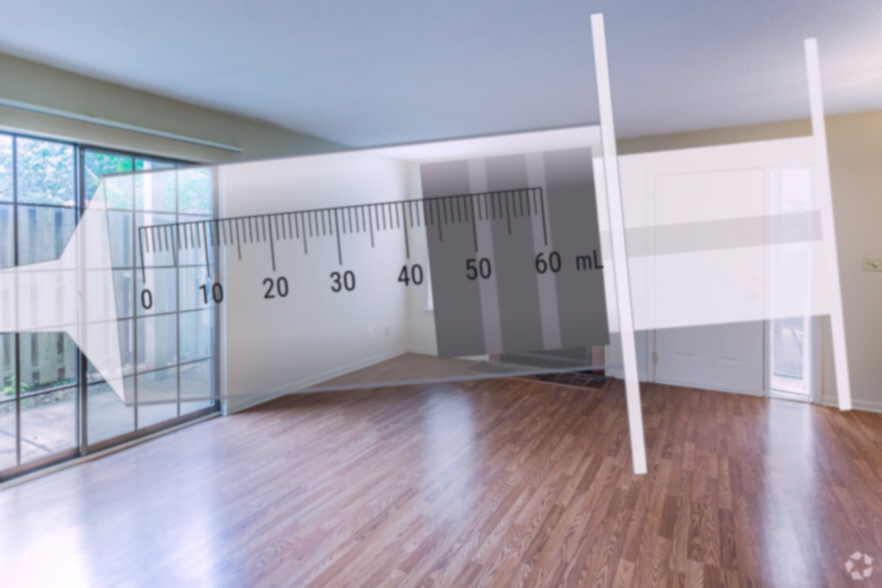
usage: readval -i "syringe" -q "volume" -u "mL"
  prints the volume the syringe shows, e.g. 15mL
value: 43mL
